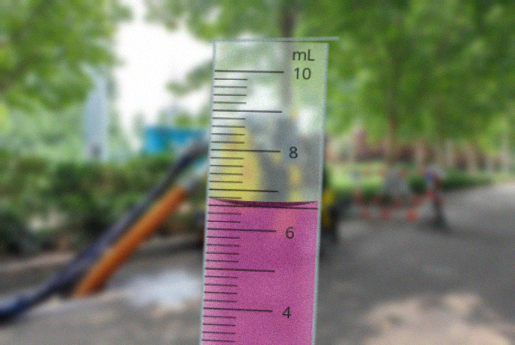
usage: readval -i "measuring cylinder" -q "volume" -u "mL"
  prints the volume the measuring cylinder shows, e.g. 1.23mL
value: 6.6mL
